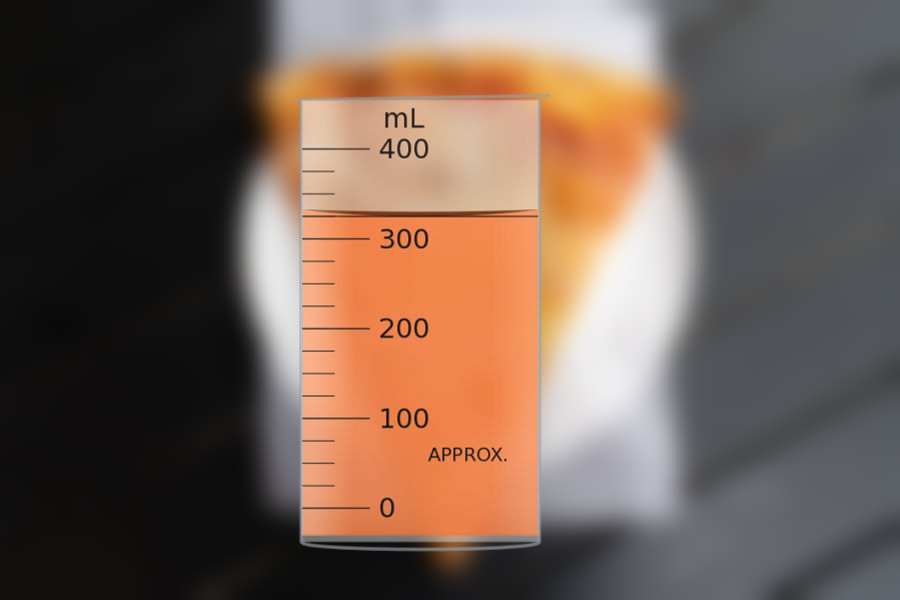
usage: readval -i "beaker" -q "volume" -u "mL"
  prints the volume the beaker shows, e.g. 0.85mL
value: 325mL
